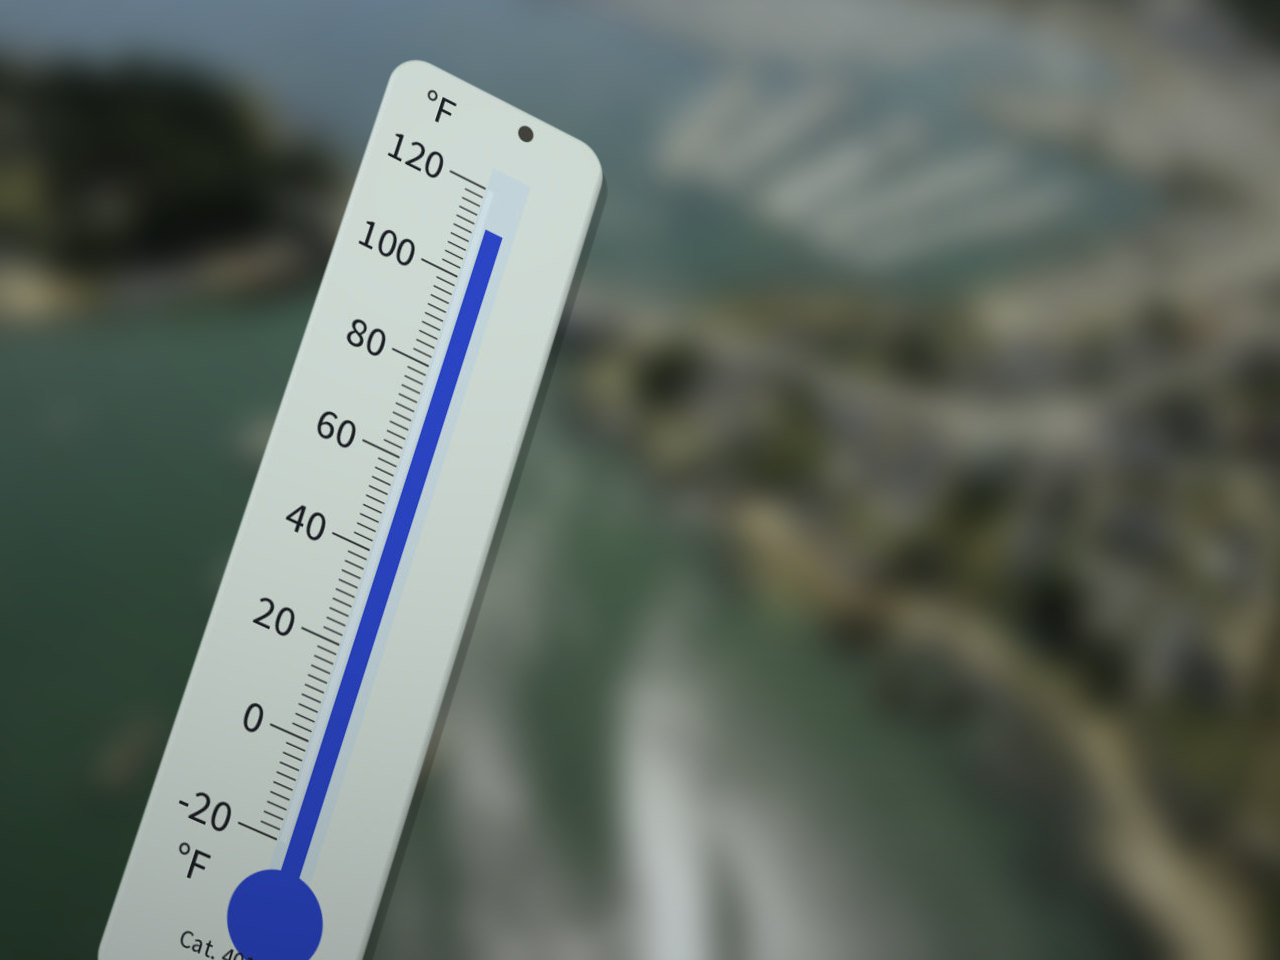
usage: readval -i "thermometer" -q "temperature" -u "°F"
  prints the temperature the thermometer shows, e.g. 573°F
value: 112°F
